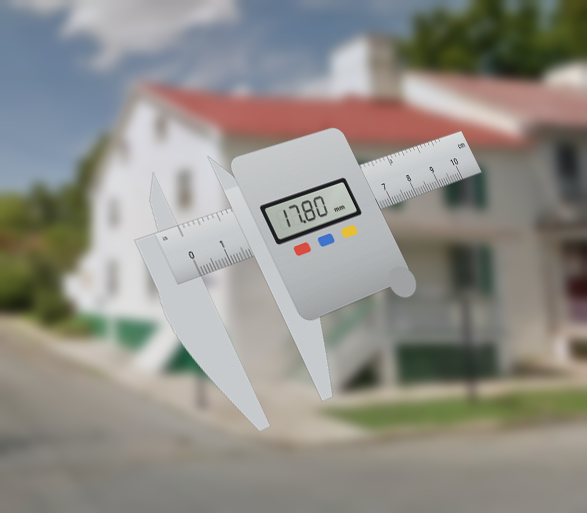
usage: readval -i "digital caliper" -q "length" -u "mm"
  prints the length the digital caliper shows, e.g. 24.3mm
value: 17.80mm
